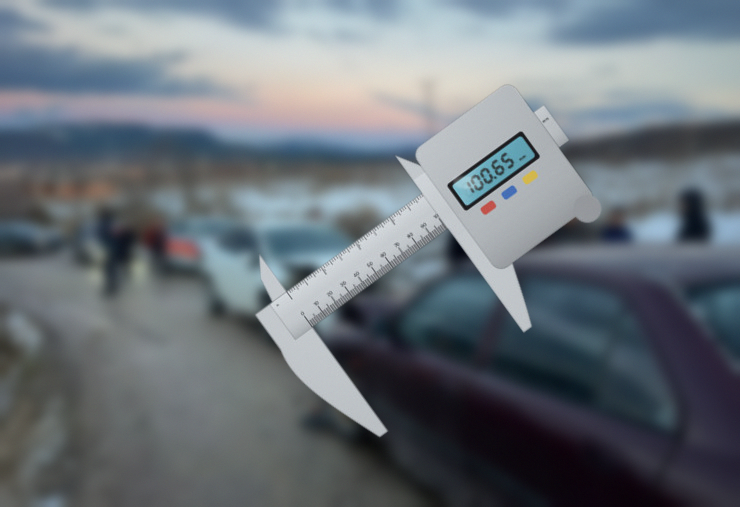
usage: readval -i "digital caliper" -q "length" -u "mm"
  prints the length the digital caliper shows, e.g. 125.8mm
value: 100.65mm
